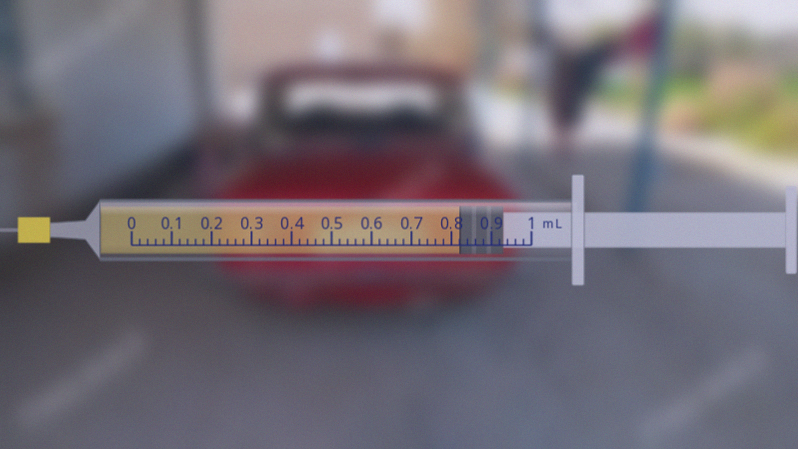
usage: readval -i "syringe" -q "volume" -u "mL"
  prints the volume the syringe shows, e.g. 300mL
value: 0.82mL
